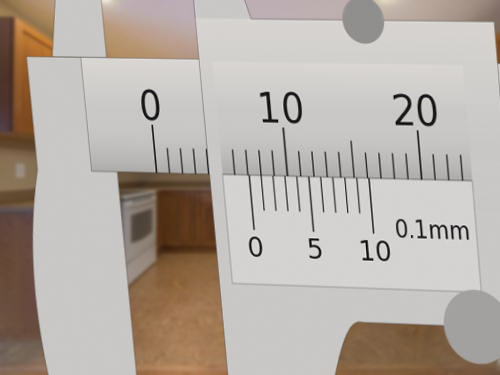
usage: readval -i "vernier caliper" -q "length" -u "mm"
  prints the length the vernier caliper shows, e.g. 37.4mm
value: 7.1mm
